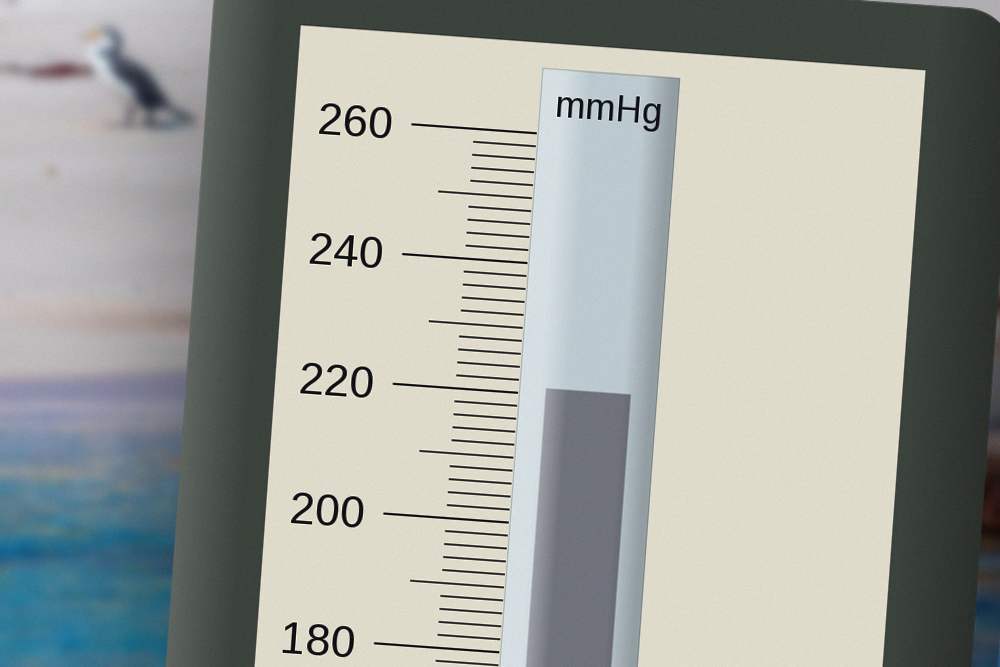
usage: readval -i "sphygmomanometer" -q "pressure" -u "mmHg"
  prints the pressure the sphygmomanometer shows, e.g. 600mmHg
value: 221mmHg
